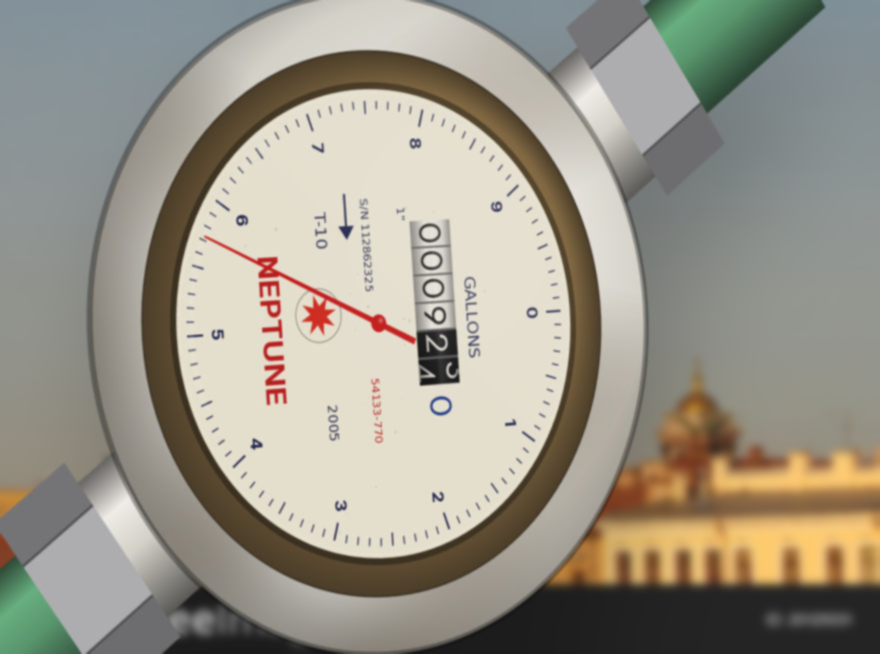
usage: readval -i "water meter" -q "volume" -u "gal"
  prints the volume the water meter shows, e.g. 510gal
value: 9235.7gal
